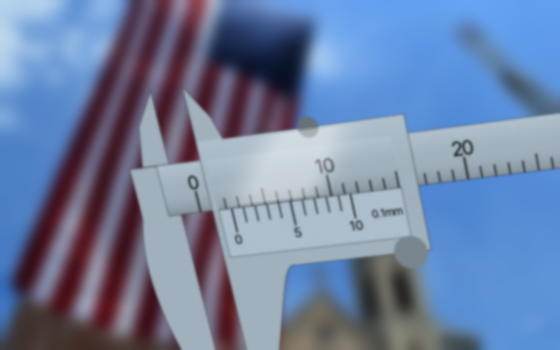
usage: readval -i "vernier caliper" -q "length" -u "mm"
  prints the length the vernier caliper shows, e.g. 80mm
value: 2.4mm
